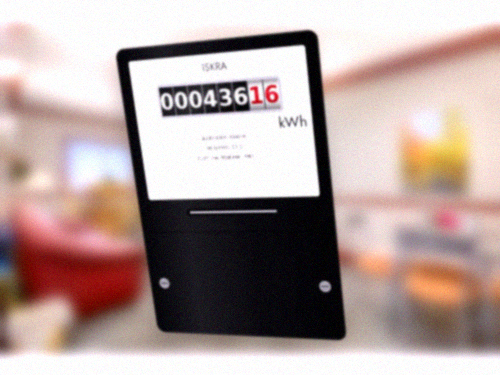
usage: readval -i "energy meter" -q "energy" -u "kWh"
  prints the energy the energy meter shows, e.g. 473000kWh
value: 436.16kWh
